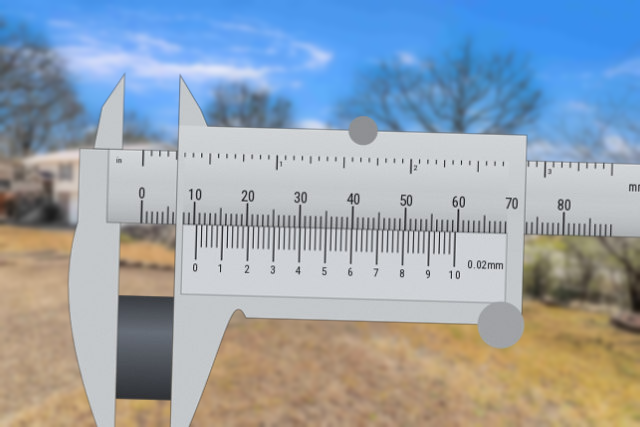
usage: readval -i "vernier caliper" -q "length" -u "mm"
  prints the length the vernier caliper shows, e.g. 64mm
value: 10.5mm
